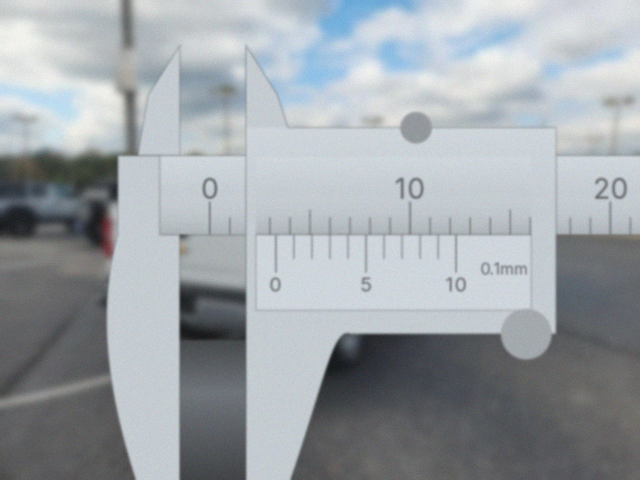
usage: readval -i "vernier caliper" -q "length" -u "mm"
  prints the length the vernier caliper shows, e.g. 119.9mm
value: 3.3mm
